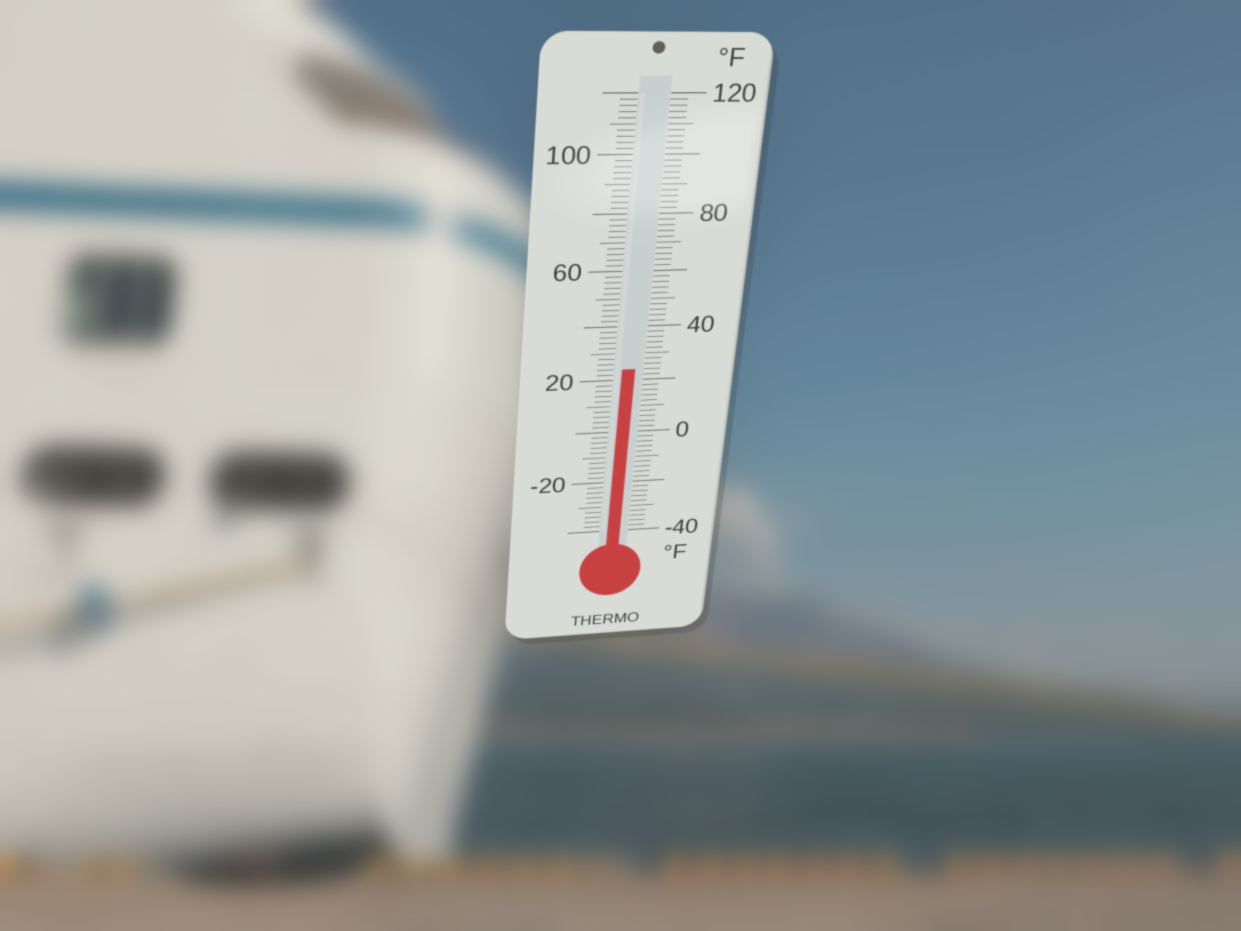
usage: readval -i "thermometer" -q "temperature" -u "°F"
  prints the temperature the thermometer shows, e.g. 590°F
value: 24°F
